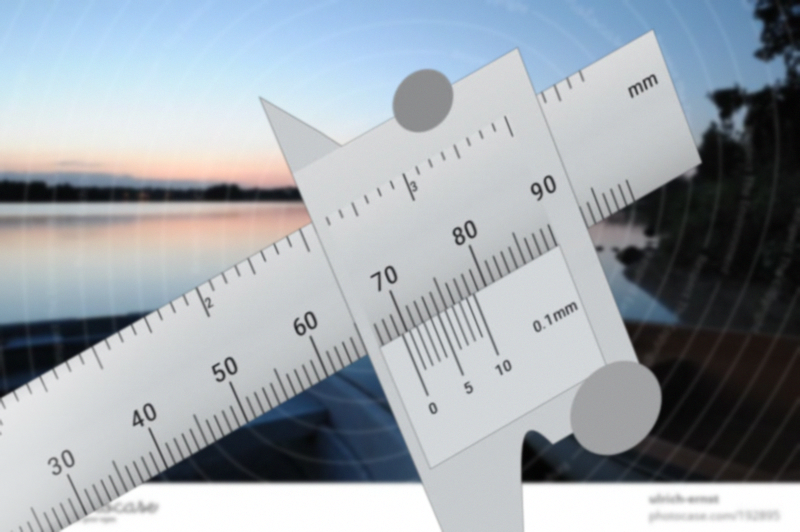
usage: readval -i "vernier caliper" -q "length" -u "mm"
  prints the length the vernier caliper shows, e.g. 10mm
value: 69.4mm
